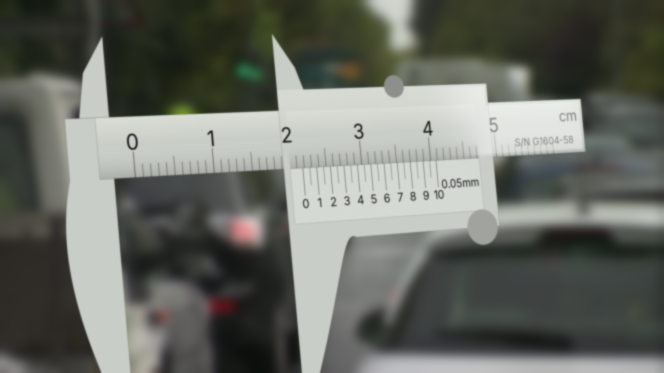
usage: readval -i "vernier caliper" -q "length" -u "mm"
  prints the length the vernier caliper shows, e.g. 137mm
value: 21.8mm
